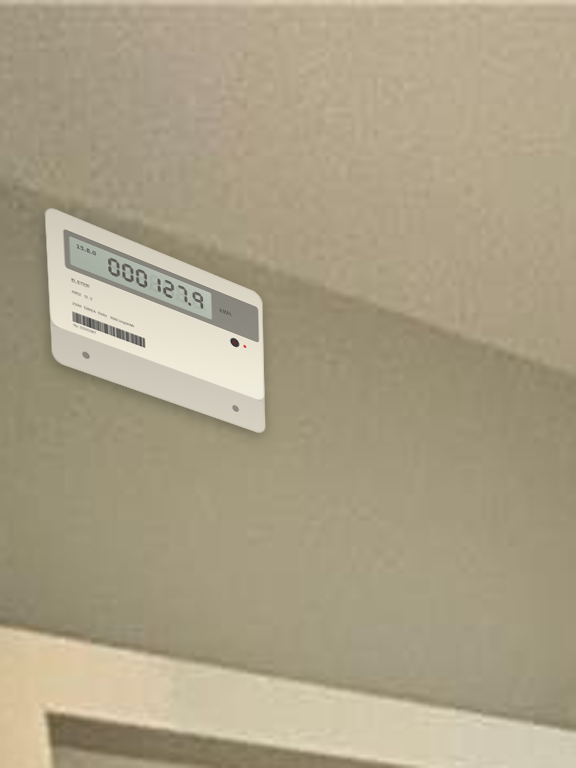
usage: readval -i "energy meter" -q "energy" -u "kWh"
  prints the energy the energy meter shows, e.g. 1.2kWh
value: 127.9kWh
